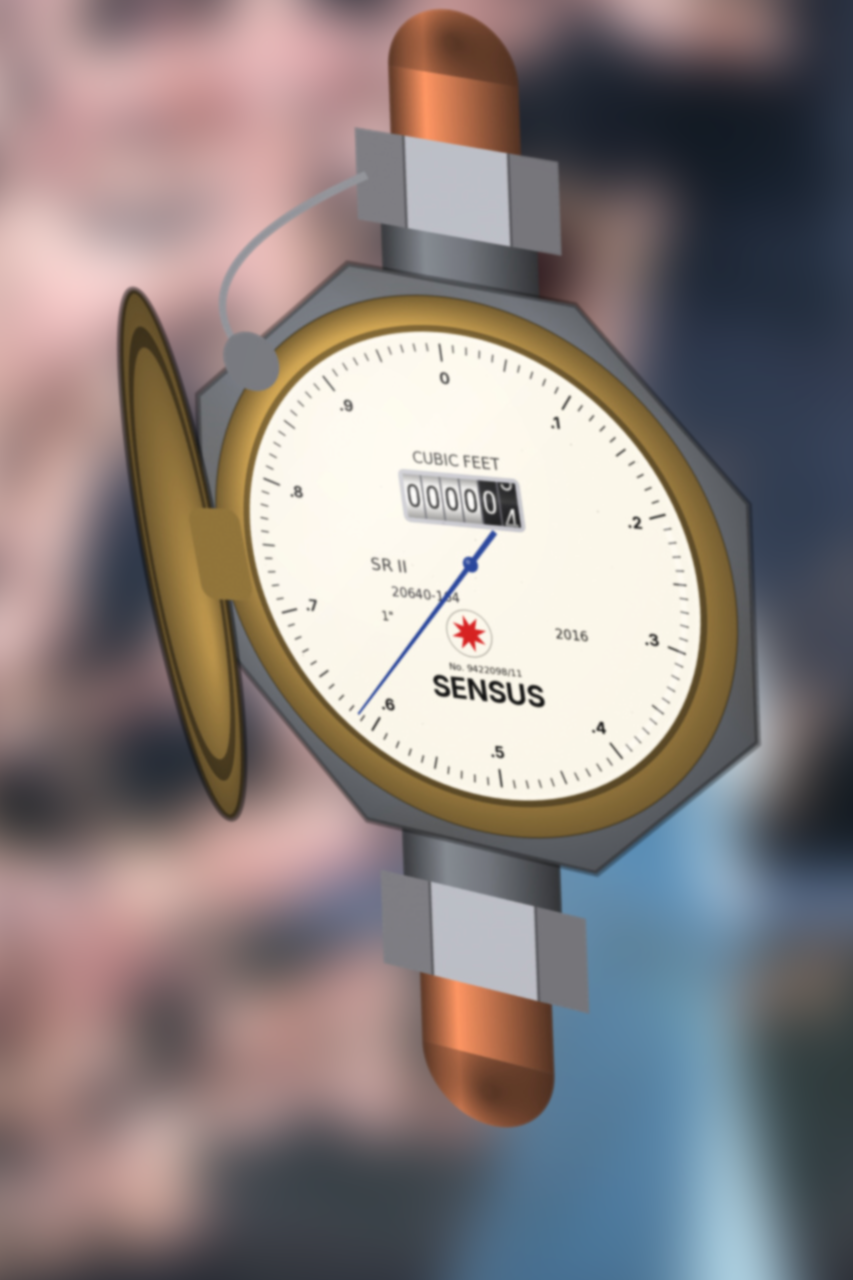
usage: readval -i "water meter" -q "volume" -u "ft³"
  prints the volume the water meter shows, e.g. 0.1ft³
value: 3.61ft³
